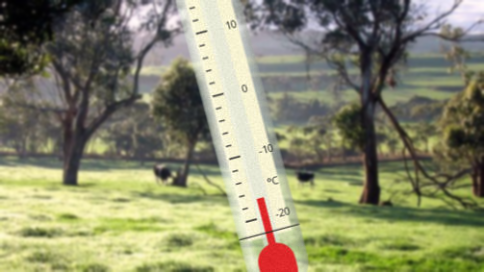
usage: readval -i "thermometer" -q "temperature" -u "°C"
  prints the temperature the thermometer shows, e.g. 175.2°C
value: -17°C
